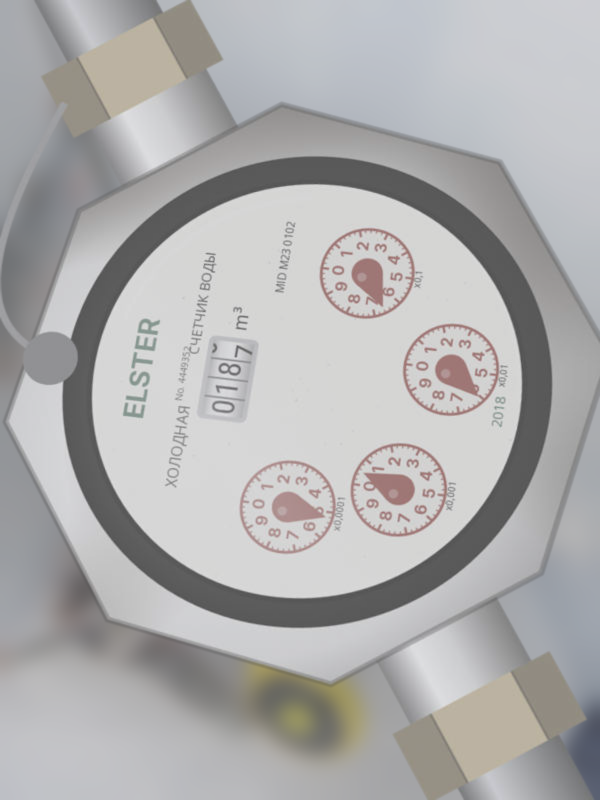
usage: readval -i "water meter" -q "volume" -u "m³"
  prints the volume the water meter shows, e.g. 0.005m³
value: 186.6605m³
